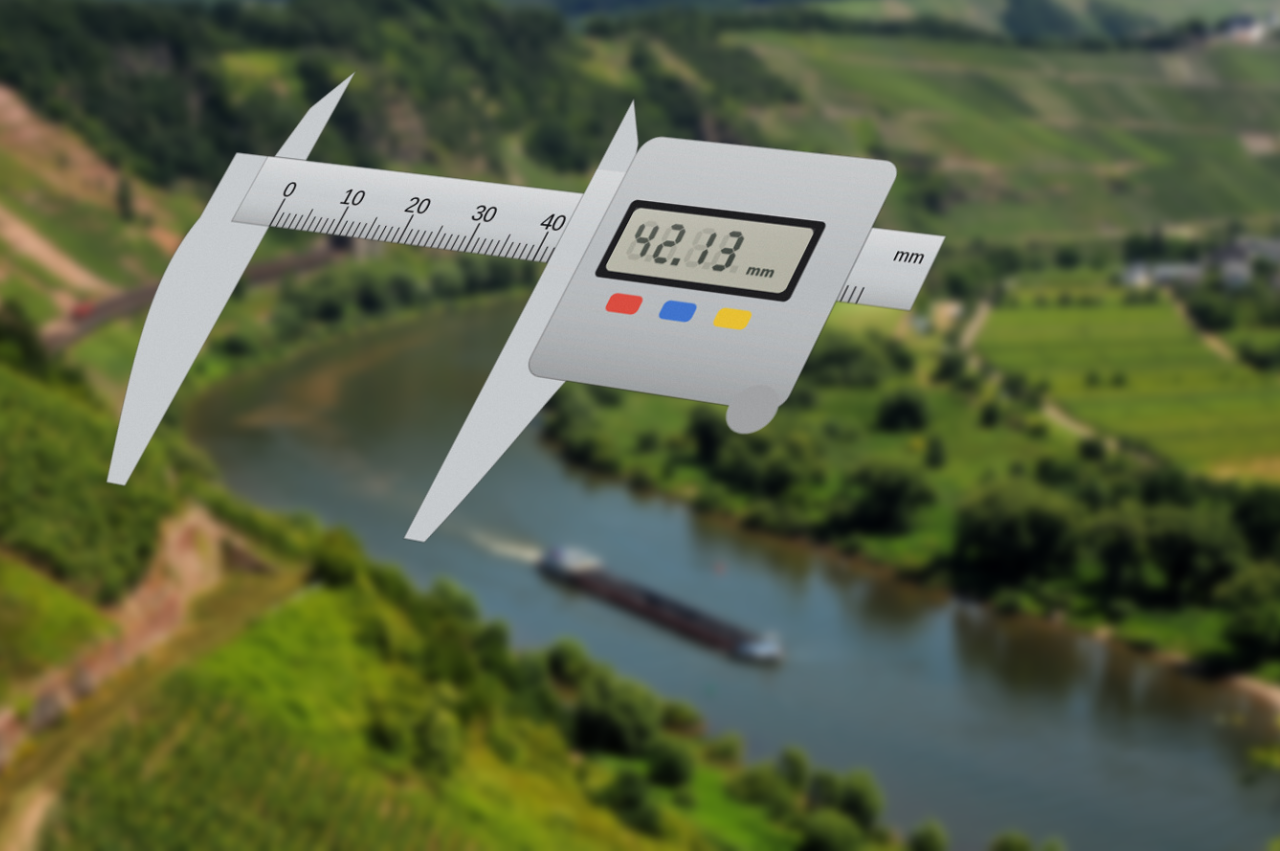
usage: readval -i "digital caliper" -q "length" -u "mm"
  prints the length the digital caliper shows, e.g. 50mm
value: 42.13mm
